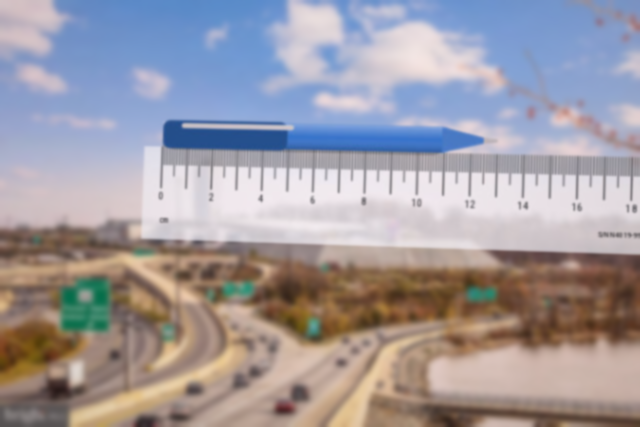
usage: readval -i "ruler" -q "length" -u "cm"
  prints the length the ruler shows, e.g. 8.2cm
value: 13cm
